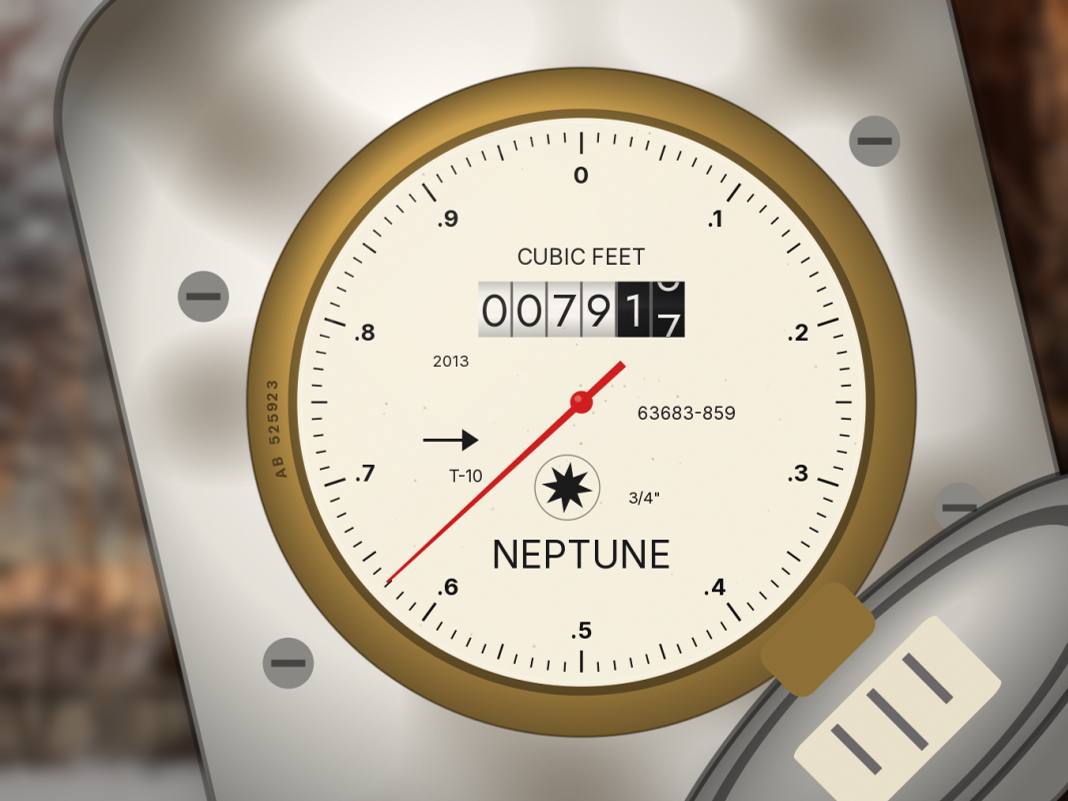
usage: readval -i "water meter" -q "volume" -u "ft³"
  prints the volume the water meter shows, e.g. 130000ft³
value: 7916.63ft³
